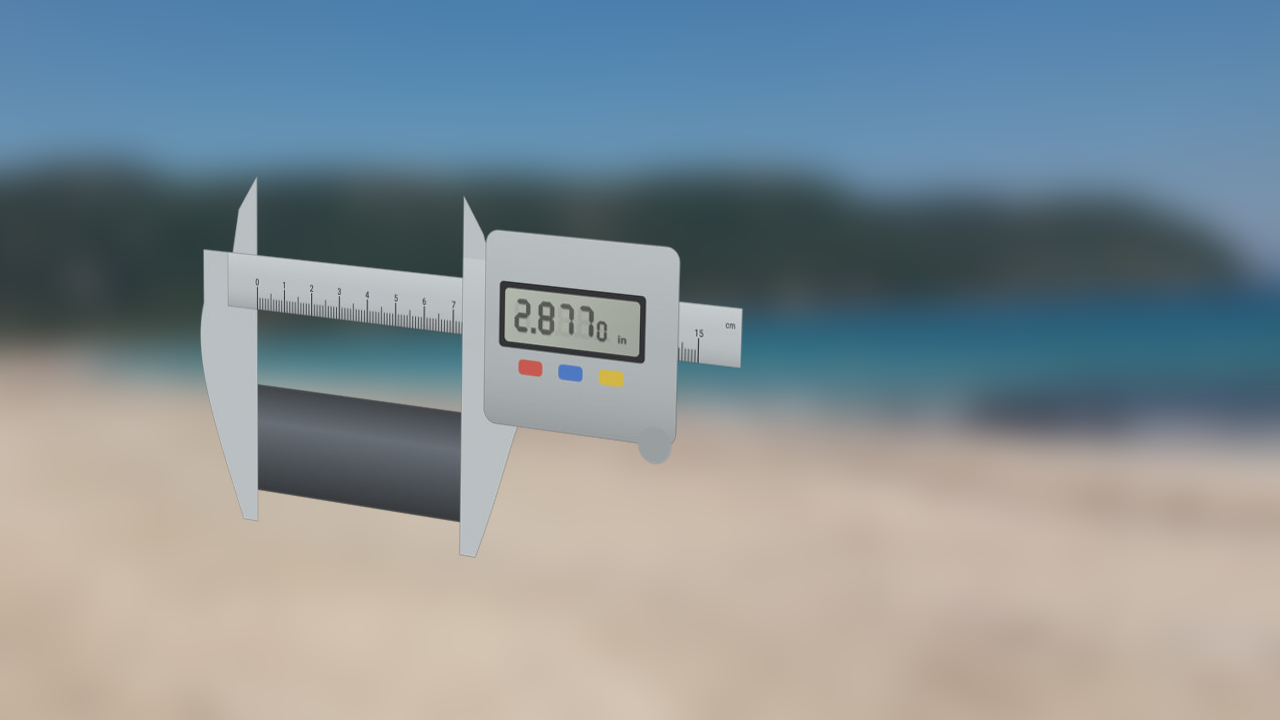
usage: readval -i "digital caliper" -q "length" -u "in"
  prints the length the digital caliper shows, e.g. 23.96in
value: 2.8770in
